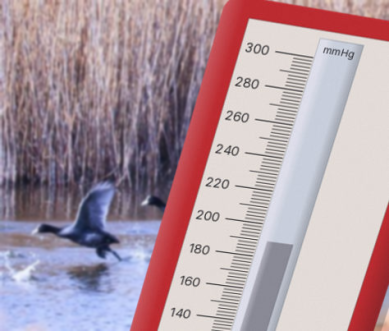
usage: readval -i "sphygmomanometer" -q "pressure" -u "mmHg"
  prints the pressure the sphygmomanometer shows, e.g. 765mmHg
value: 190mmHg
